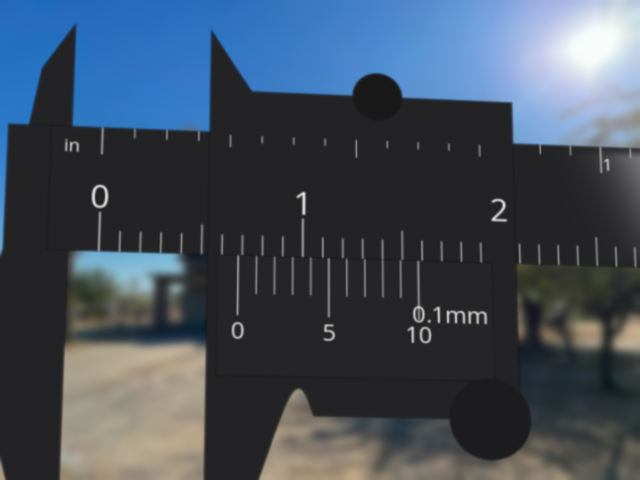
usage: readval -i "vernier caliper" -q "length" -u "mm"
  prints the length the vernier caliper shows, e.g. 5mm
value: 6.8mm
